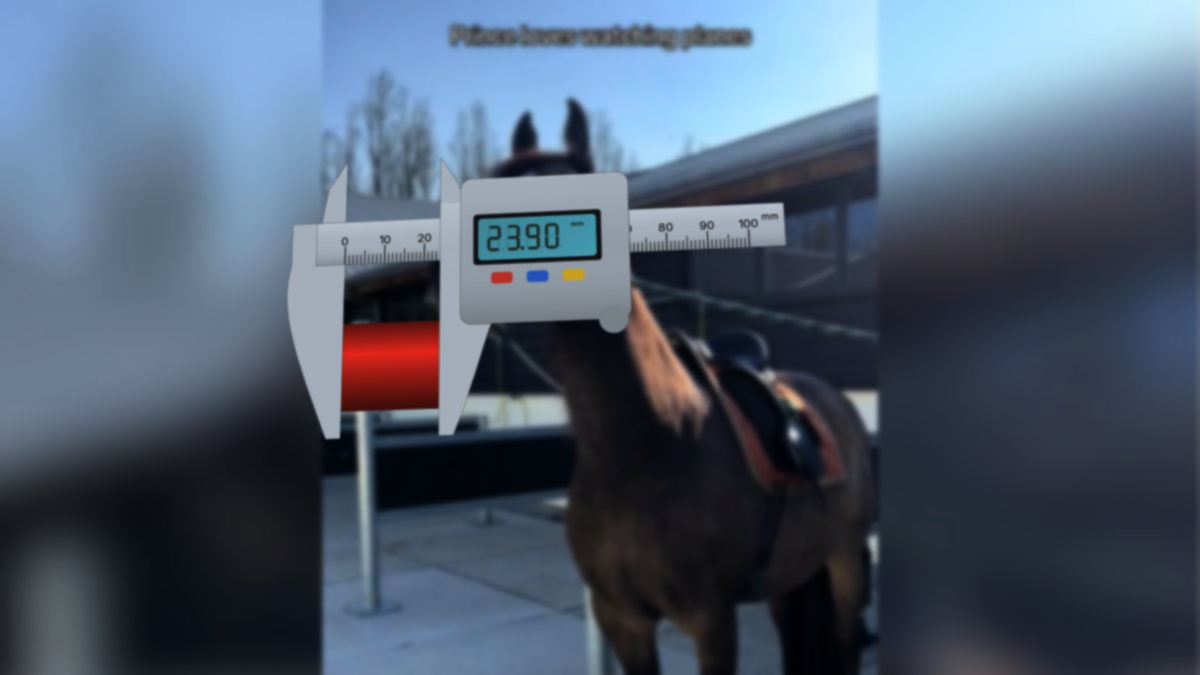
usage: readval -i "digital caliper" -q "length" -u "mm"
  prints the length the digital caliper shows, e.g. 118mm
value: 23.90mm
